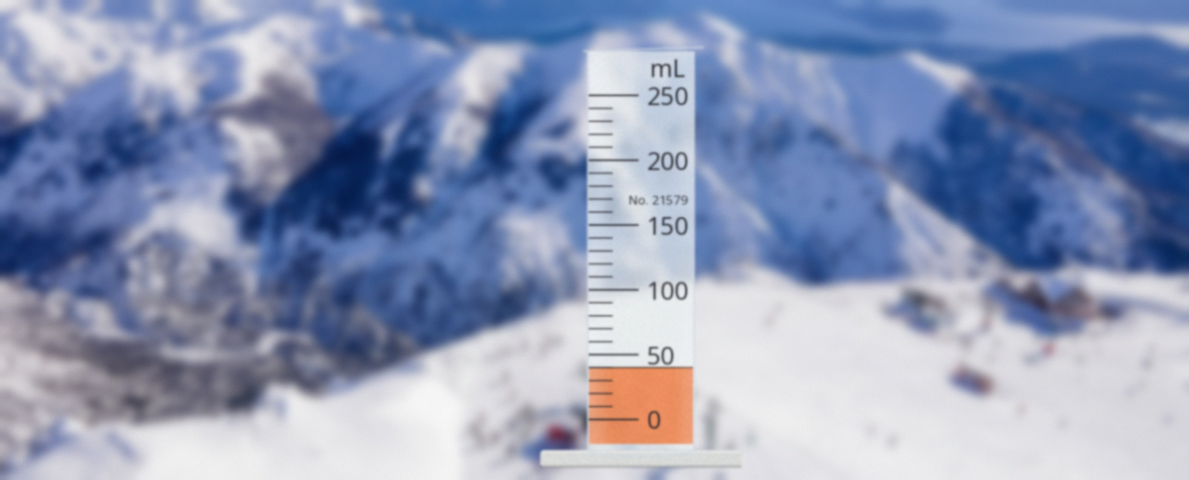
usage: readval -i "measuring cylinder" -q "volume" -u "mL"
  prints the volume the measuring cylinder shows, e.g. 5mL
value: 40mL
